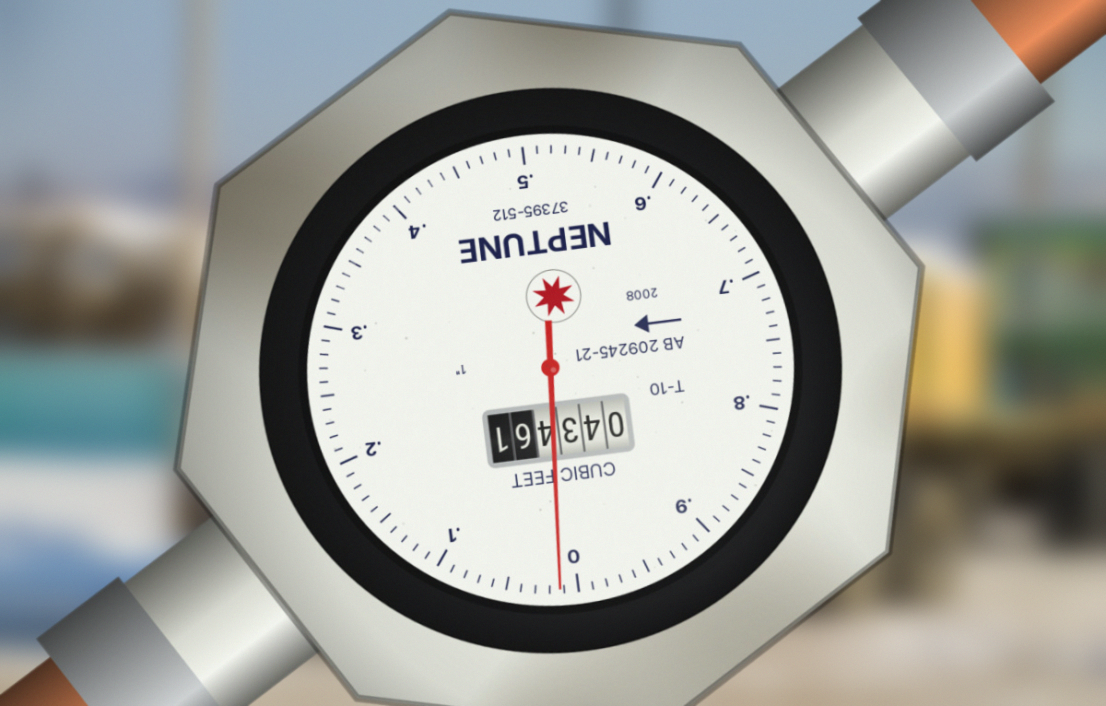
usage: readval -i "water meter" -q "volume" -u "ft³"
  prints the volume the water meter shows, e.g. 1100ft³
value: 43461.01ft³
